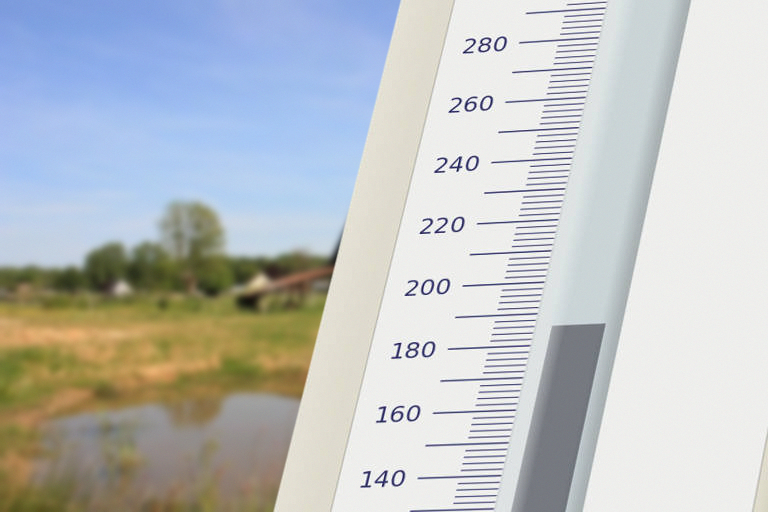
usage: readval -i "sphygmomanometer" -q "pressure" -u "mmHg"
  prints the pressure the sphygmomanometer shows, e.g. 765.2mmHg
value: 186mmHg
